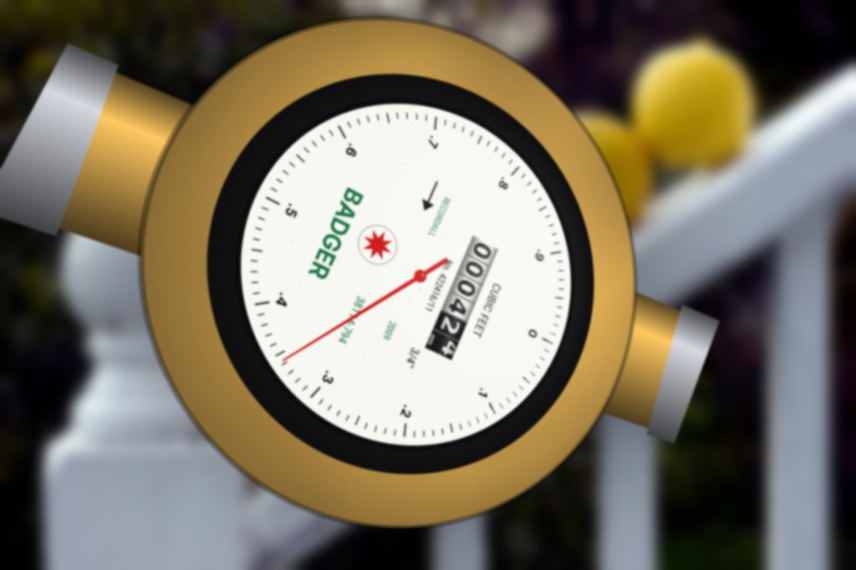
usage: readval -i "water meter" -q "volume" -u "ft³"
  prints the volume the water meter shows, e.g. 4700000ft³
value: 424.34ft³
